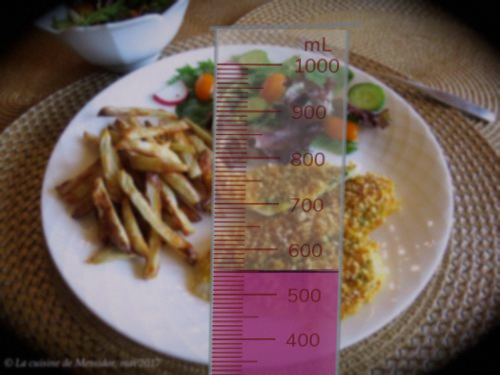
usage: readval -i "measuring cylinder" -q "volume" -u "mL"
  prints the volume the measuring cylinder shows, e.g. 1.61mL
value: 550mL
